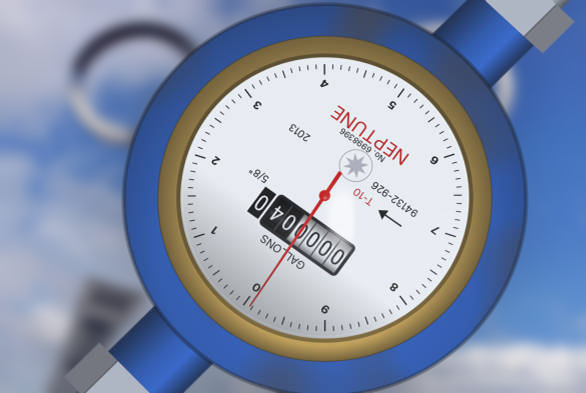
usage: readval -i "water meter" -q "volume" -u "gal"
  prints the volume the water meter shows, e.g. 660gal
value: 39.9gal
